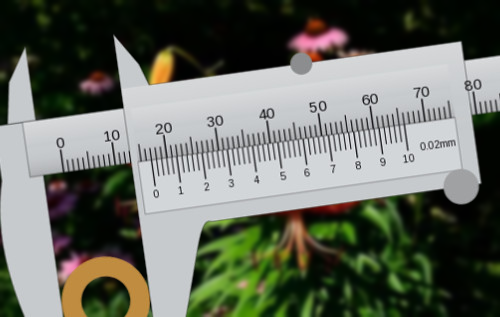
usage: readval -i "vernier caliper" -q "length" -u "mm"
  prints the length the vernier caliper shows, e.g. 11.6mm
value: 17.0mm
